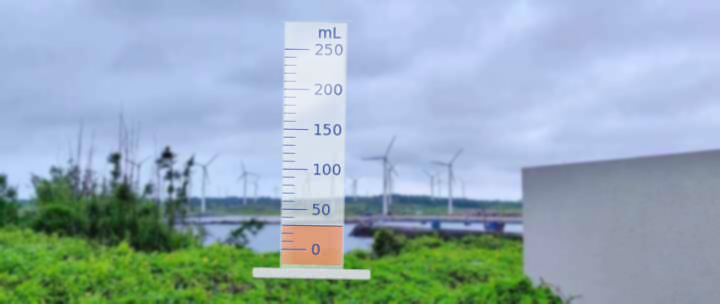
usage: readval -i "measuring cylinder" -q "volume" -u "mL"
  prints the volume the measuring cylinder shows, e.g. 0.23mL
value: 30mL
